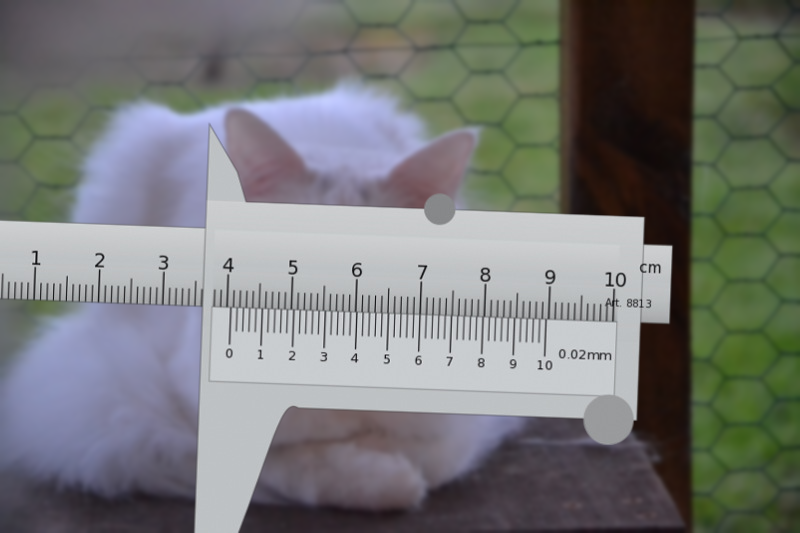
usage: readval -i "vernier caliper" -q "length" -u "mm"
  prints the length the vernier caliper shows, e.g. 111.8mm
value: 40.6mm
